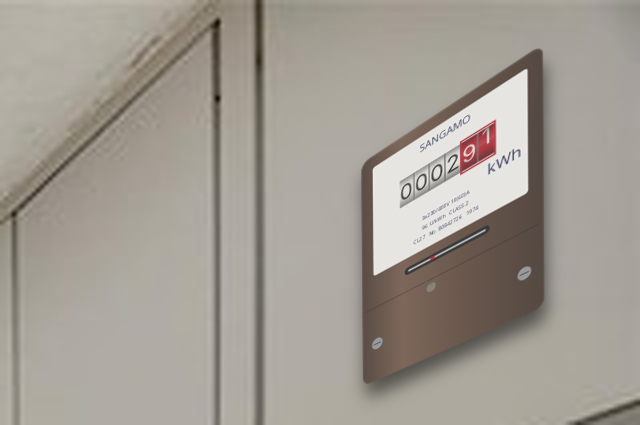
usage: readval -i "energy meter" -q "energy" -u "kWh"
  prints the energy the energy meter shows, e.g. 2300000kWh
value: 2.91kWh
